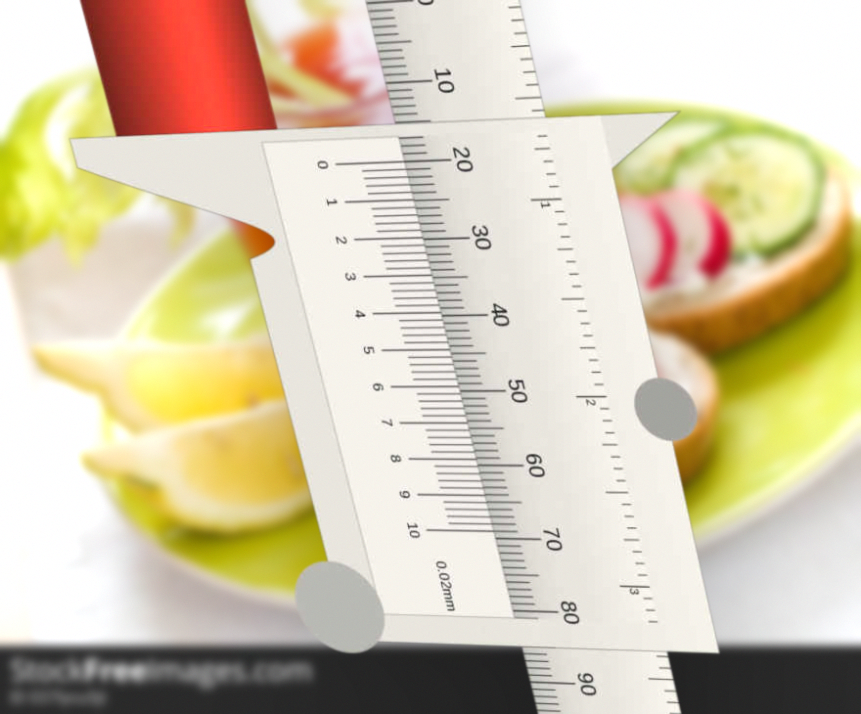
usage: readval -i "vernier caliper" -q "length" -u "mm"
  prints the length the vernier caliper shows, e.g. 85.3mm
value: 20.0mm
